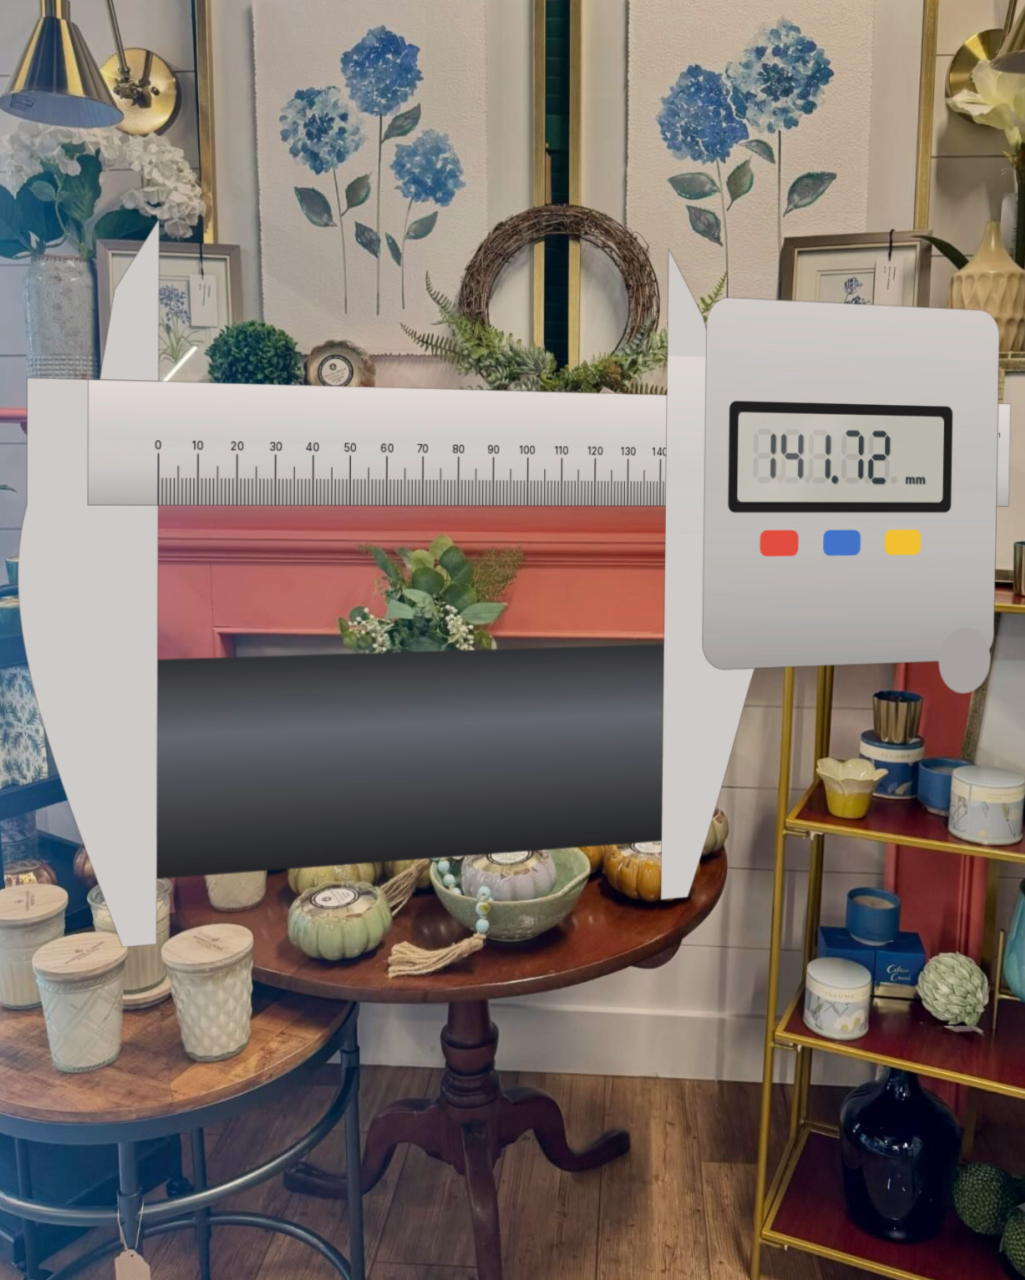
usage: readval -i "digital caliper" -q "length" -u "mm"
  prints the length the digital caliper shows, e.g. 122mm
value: 141.72mm
